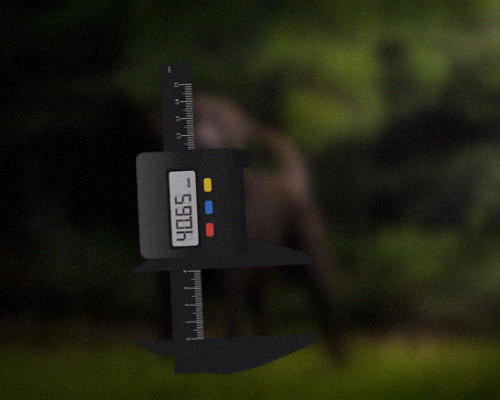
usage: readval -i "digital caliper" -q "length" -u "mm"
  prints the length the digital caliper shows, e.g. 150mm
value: 40.65mm
